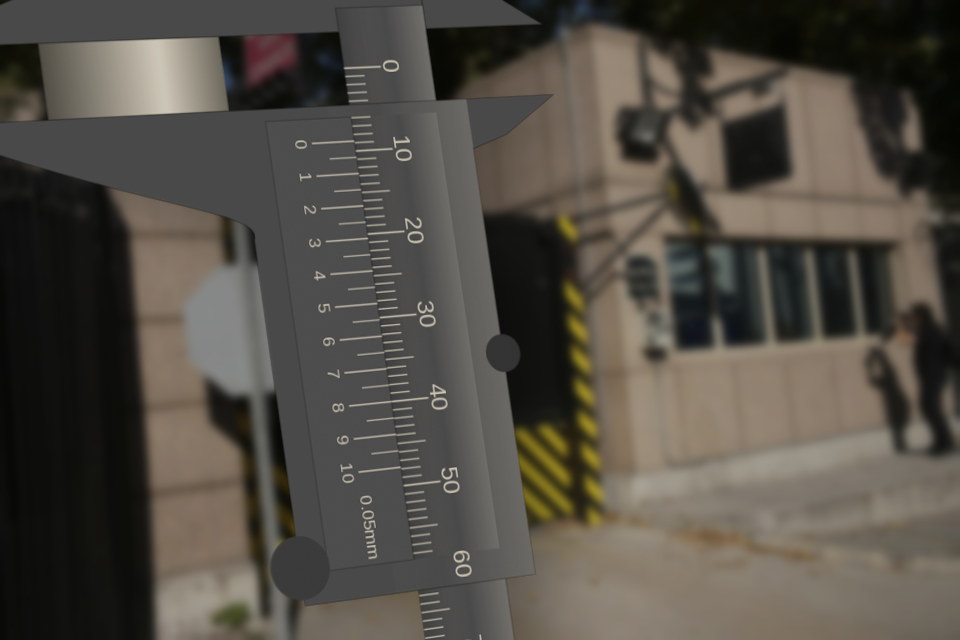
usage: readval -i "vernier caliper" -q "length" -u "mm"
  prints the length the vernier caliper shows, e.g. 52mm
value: 8.8mm
